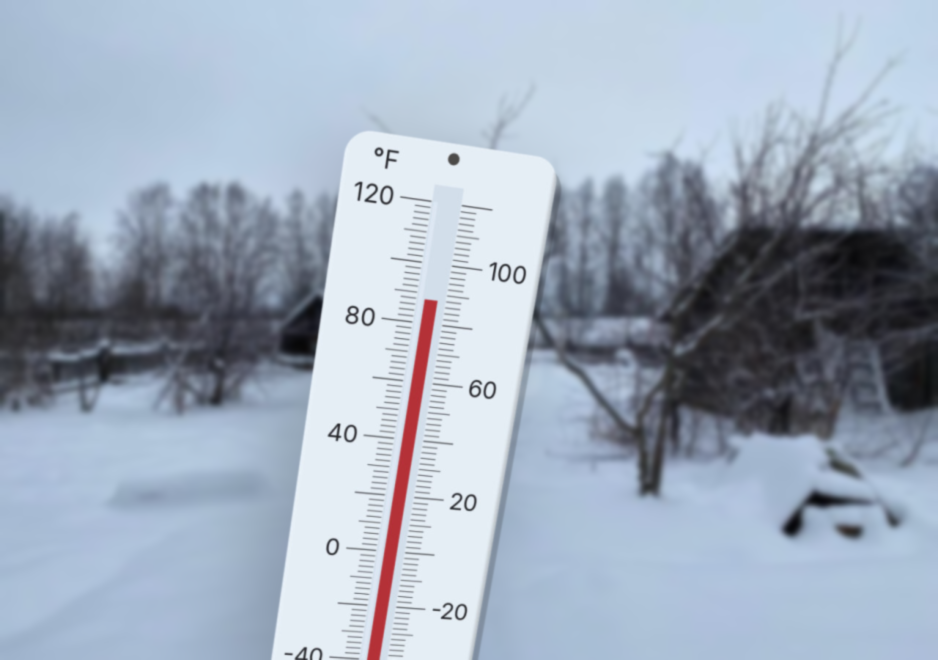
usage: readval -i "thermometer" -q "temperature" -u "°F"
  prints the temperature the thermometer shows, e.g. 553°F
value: 88°F
